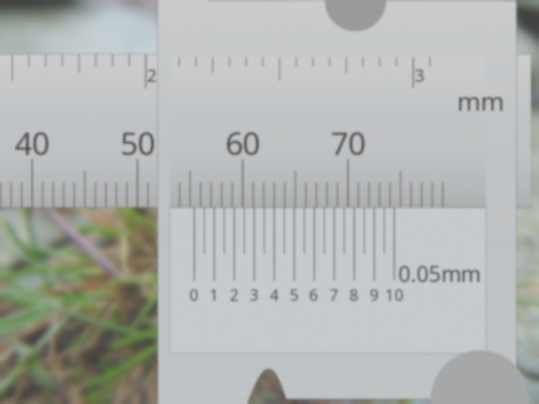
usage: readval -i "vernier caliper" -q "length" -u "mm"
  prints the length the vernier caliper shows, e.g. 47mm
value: 55.4mm
